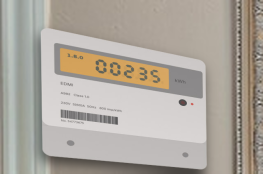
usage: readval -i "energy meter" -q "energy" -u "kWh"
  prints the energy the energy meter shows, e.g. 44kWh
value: 235kWh
